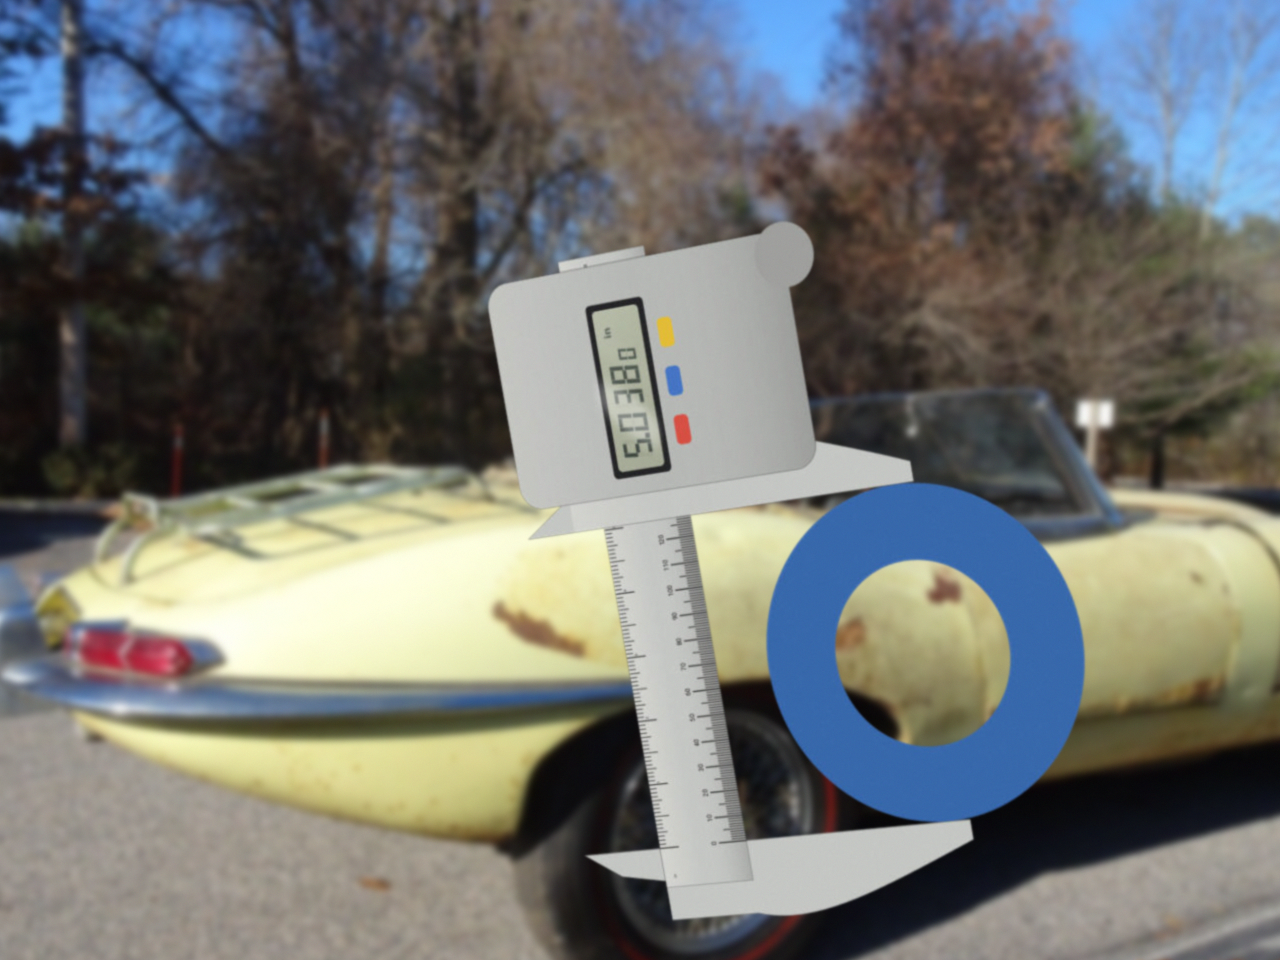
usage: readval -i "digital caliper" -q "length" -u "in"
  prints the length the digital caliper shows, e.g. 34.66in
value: 5.0380in
